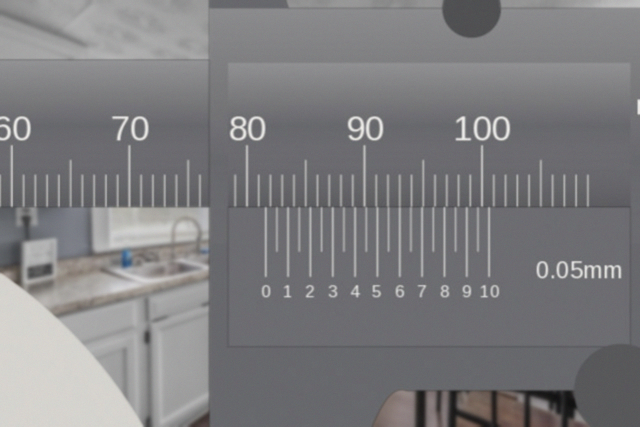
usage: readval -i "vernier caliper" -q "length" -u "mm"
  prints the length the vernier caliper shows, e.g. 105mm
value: 81.6mm
